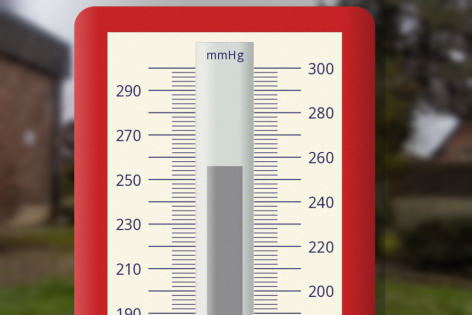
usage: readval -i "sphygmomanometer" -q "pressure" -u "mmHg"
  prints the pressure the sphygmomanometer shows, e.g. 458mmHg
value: 256mmHg
